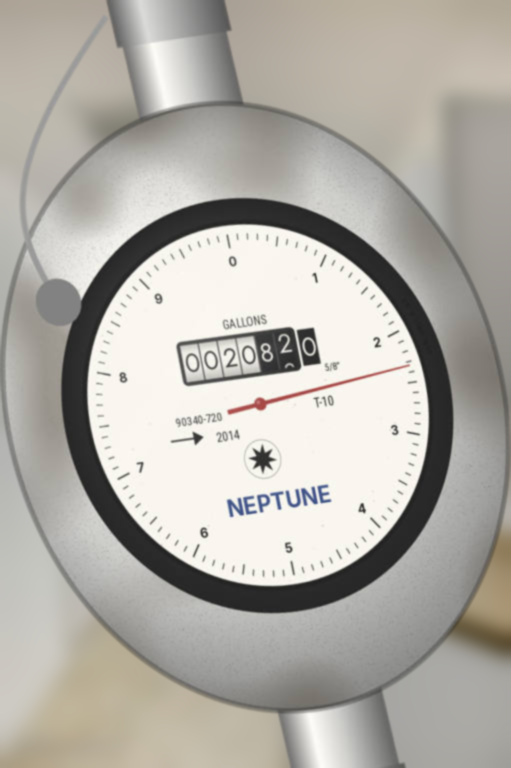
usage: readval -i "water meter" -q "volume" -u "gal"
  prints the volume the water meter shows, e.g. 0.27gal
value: 20822.3gal
